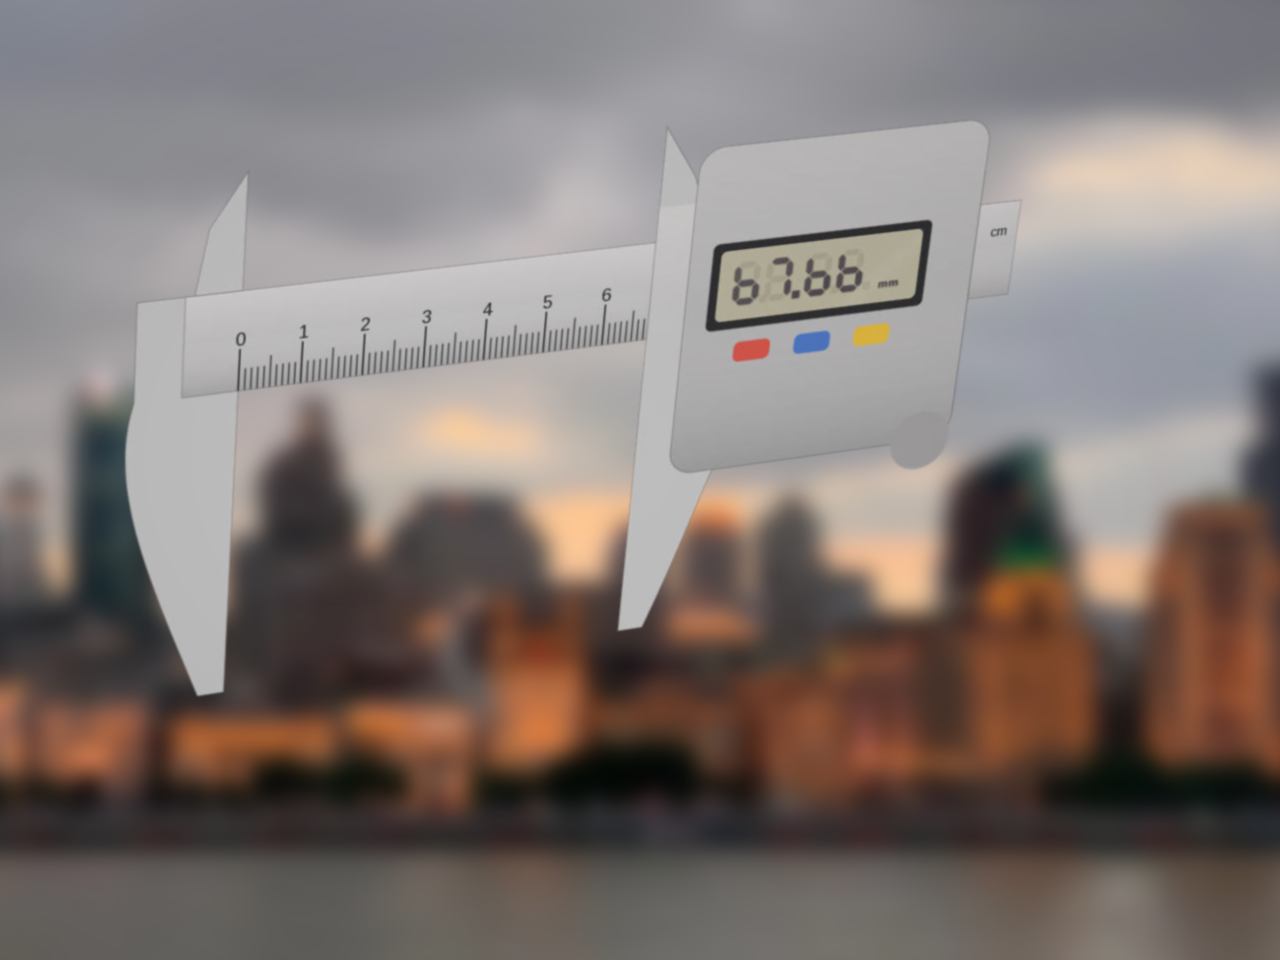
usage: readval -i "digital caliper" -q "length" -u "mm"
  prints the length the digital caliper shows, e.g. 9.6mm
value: 67.66mm
